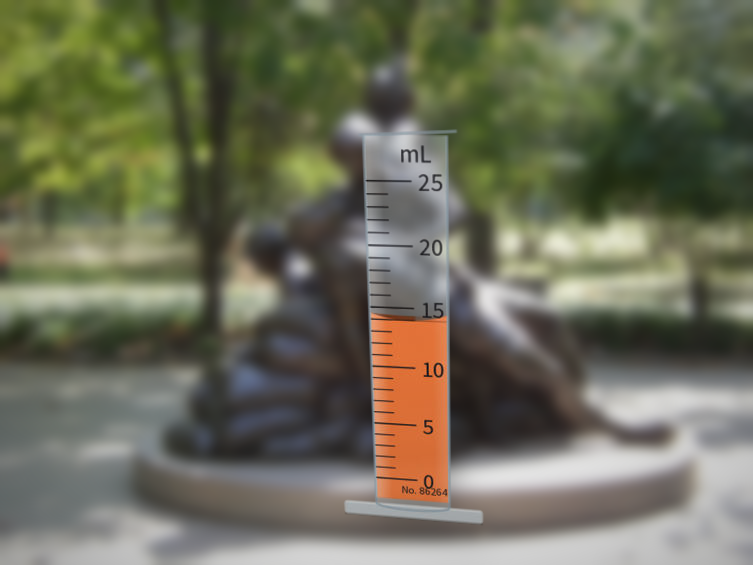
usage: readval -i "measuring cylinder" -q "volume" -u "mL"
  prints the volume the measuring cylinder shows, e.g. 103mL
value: 14mL
